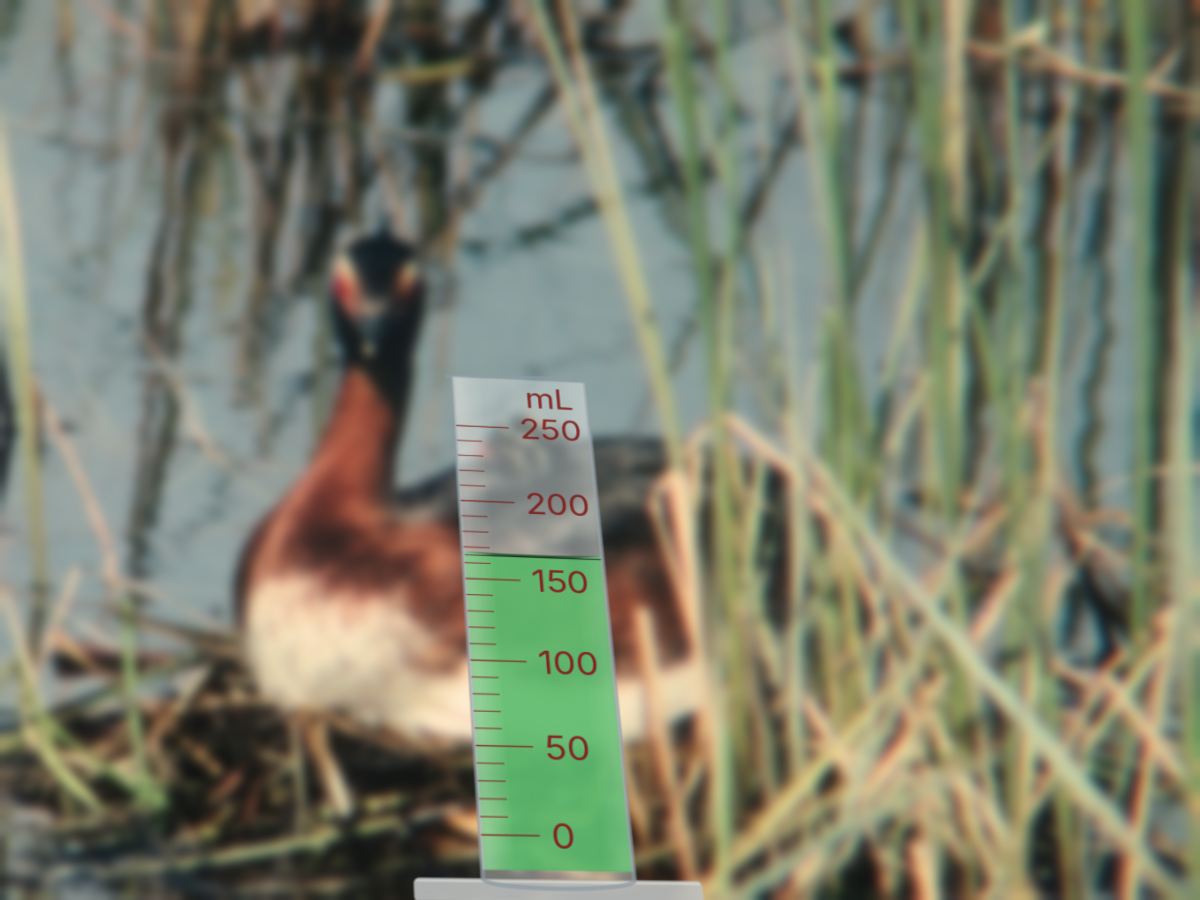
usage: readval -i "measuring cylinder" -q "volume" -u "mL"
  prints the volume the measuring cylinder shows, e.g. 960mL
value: 165mL
